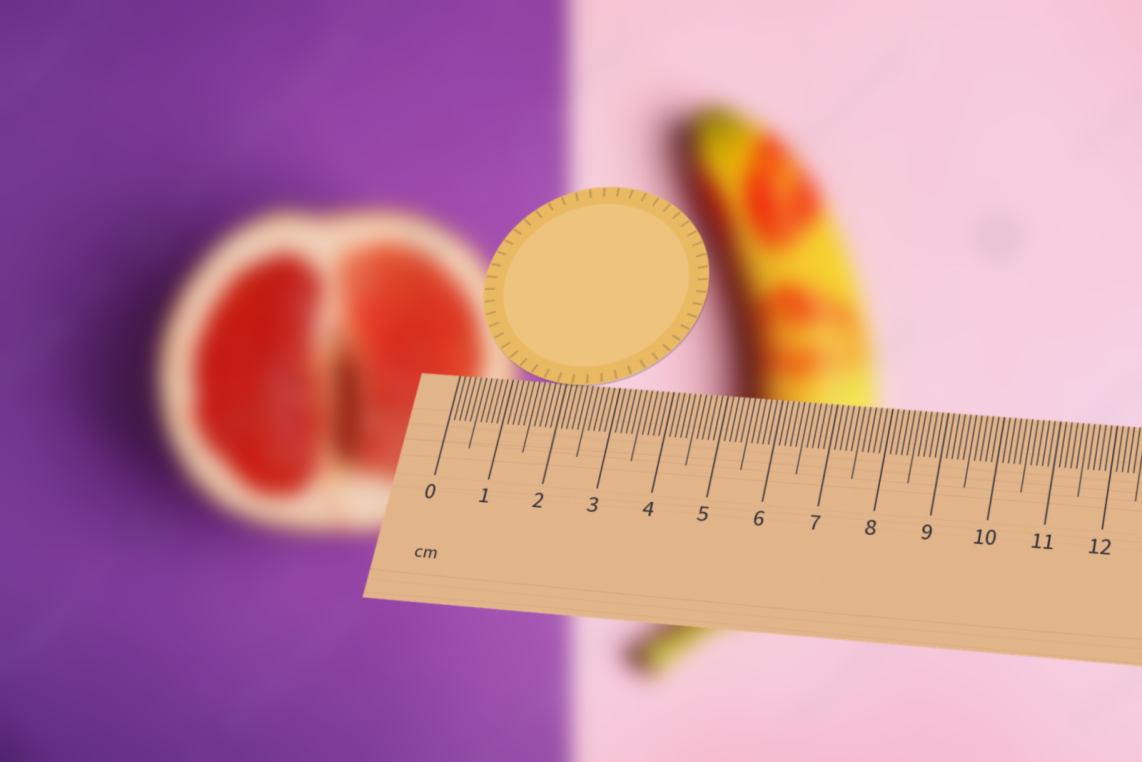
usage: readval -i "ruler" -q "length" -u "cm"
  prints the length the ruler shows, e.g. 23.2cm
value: 4.2cm
